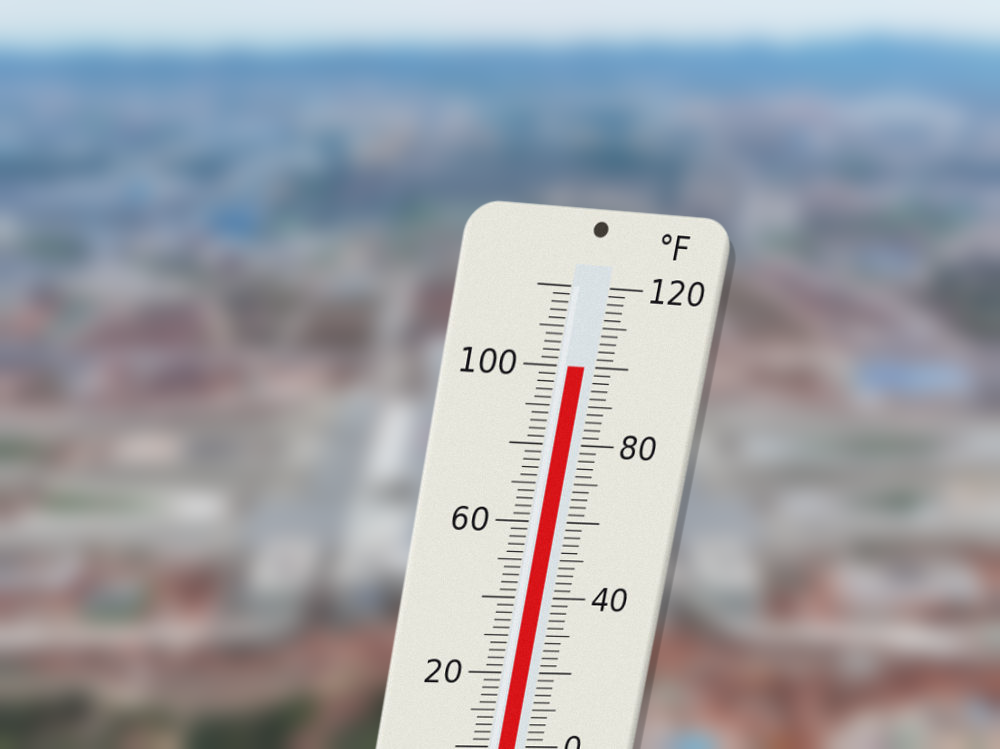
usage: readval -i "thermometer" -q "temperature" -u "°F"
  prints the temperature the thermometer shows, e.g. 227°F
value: 100°F
